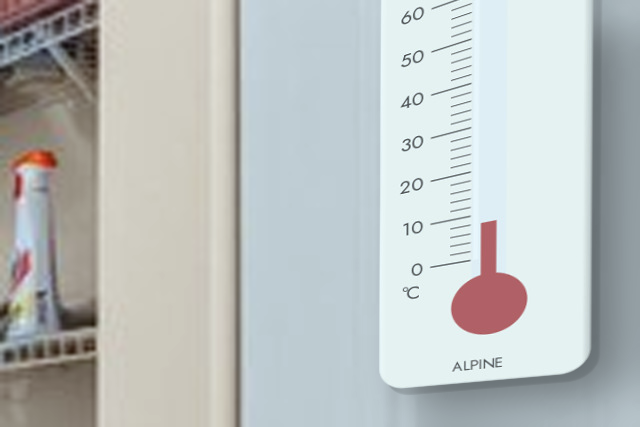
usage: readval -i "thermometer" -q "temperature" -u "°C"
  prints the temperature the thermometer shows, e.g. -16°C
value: 8°C
